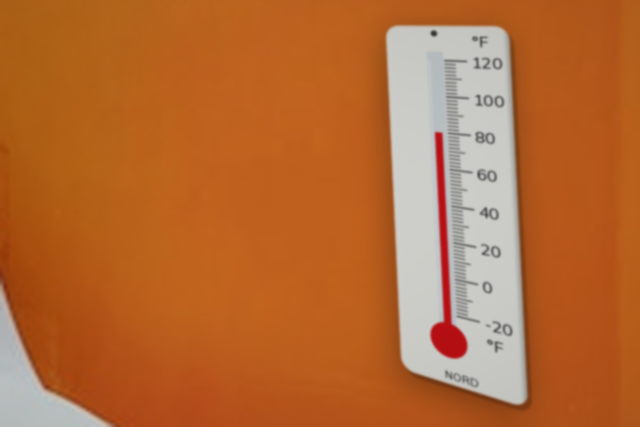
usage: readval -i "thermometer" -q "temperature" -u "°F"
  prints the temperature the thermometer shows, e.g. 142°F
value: 80°F
